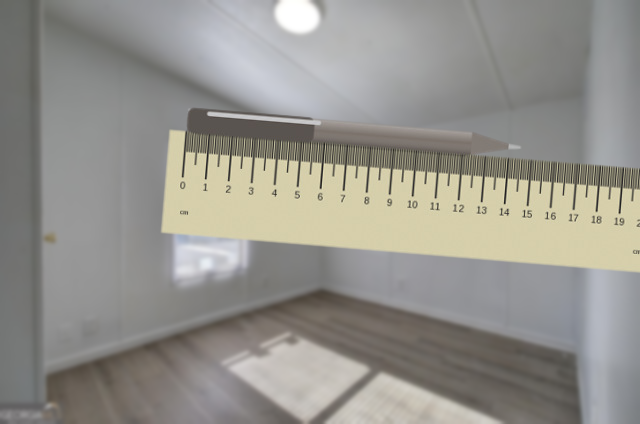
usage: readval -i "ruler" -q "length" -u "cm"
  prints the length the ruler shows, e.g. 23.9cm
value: 14.5cm
